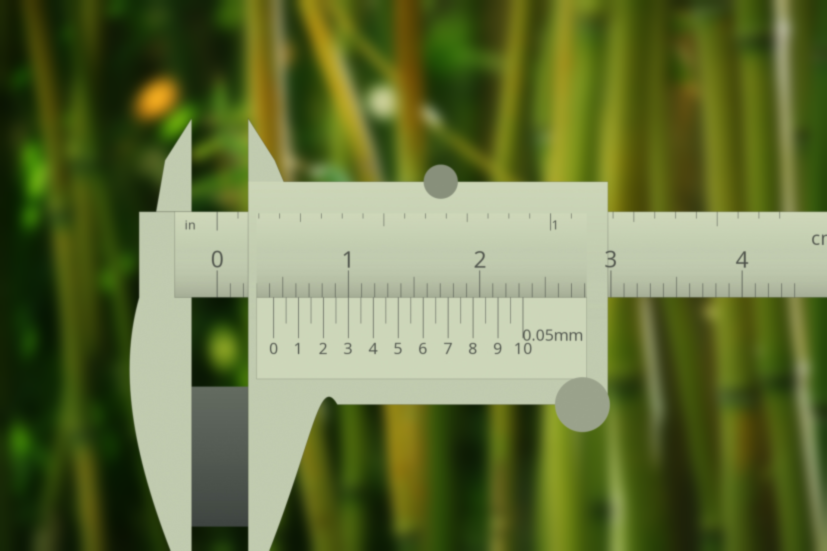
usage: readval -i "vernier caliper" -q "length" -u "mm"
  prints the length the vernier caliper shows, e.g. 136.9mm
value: 4.3mm
